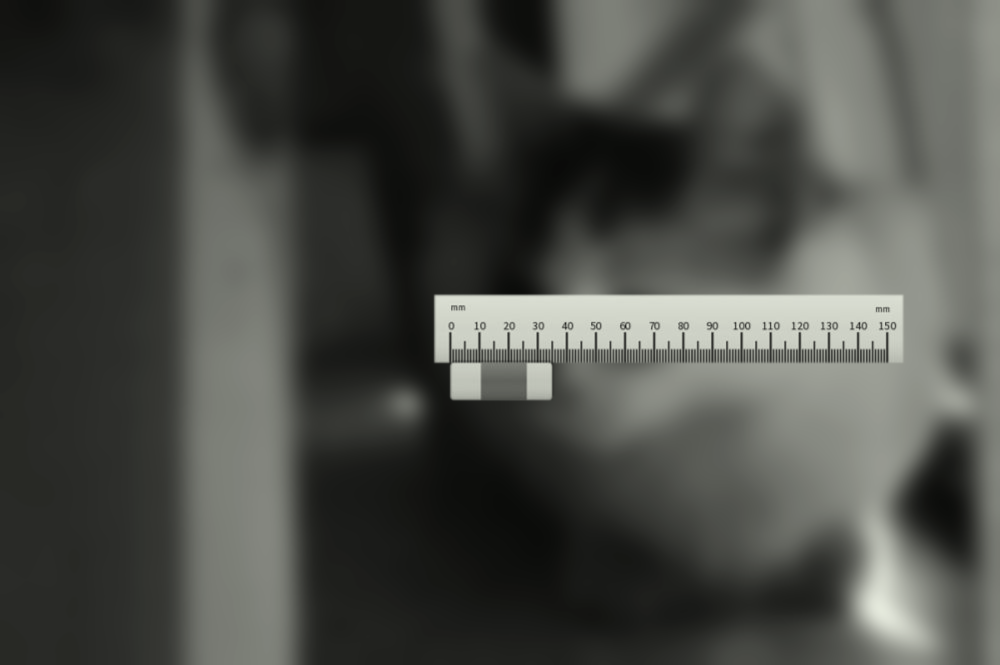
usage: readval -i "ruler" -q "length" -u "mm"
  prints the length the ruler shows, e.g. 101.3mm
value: 35mm
